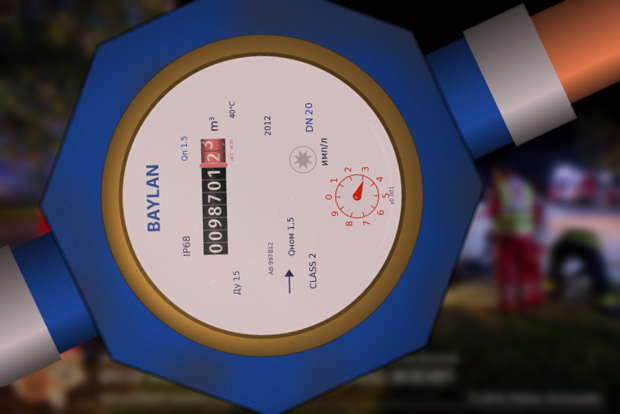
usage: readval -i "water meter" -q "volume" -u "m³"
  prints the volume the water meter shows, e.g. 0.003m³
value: 98701.233m³
